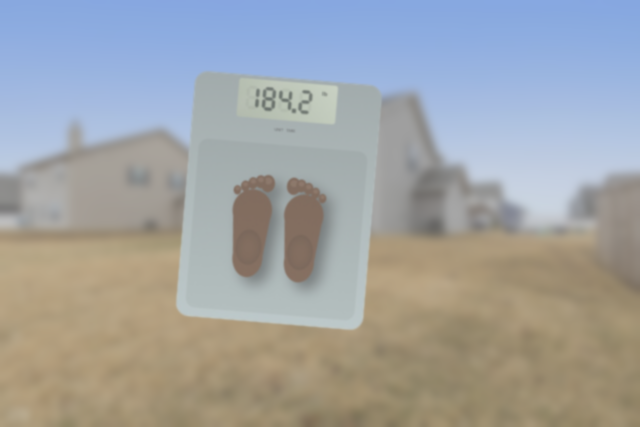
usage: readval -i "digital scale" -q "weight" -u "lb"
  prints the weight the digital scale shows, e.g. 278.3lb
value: 184.2lb
